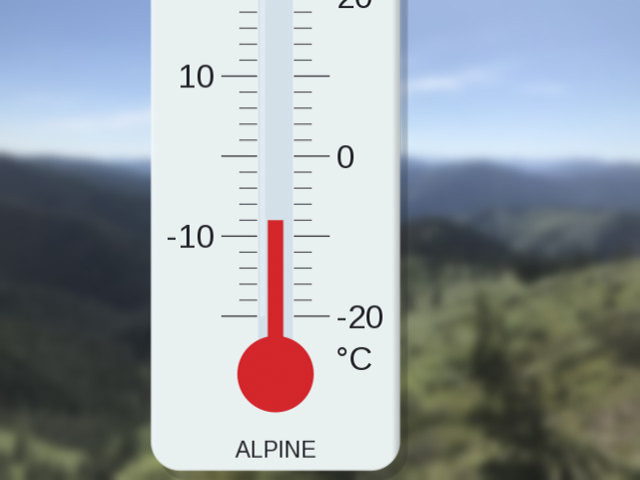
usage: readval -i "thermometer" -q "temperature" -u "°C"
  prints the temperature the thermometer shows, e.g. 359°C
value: -8°C
